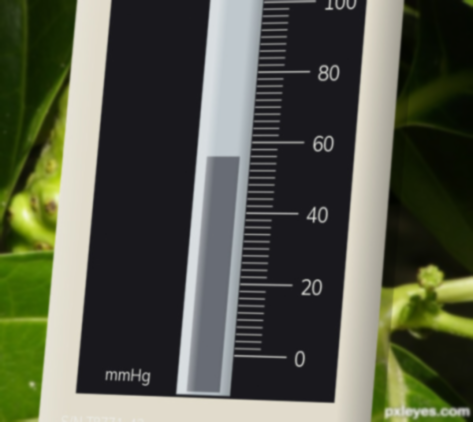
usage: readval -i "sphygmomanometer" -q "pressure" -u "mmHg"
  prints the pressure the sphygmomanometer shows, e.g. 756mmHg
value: 56mmHg
